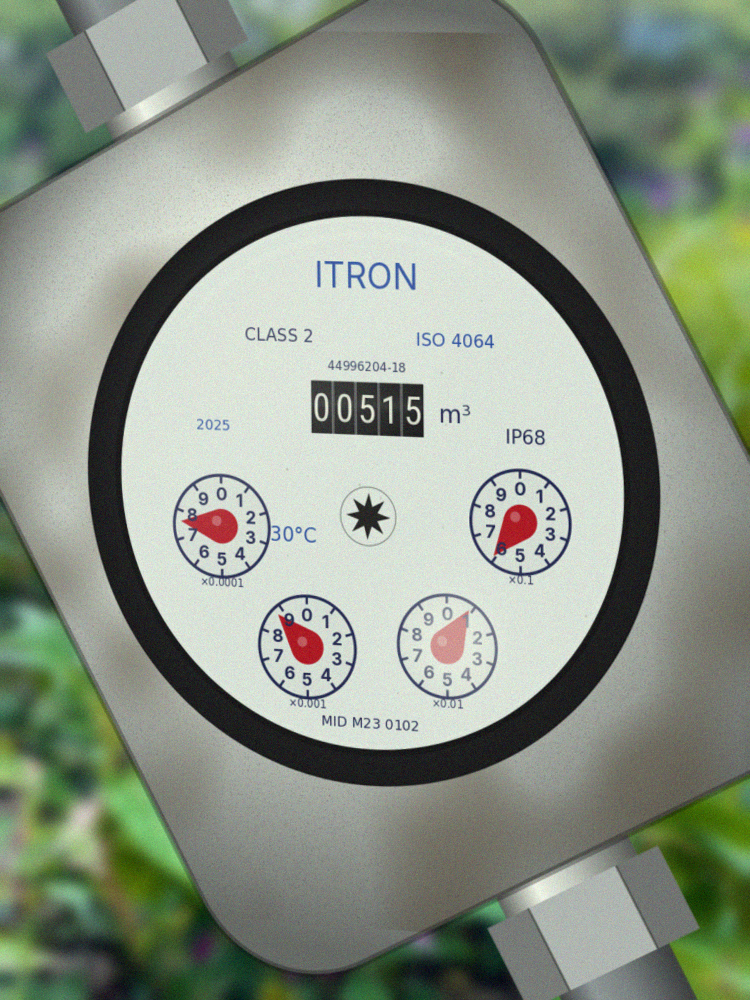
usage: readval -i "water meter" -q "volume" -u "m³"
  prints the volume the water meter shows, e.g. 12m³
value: 515.6087m³
